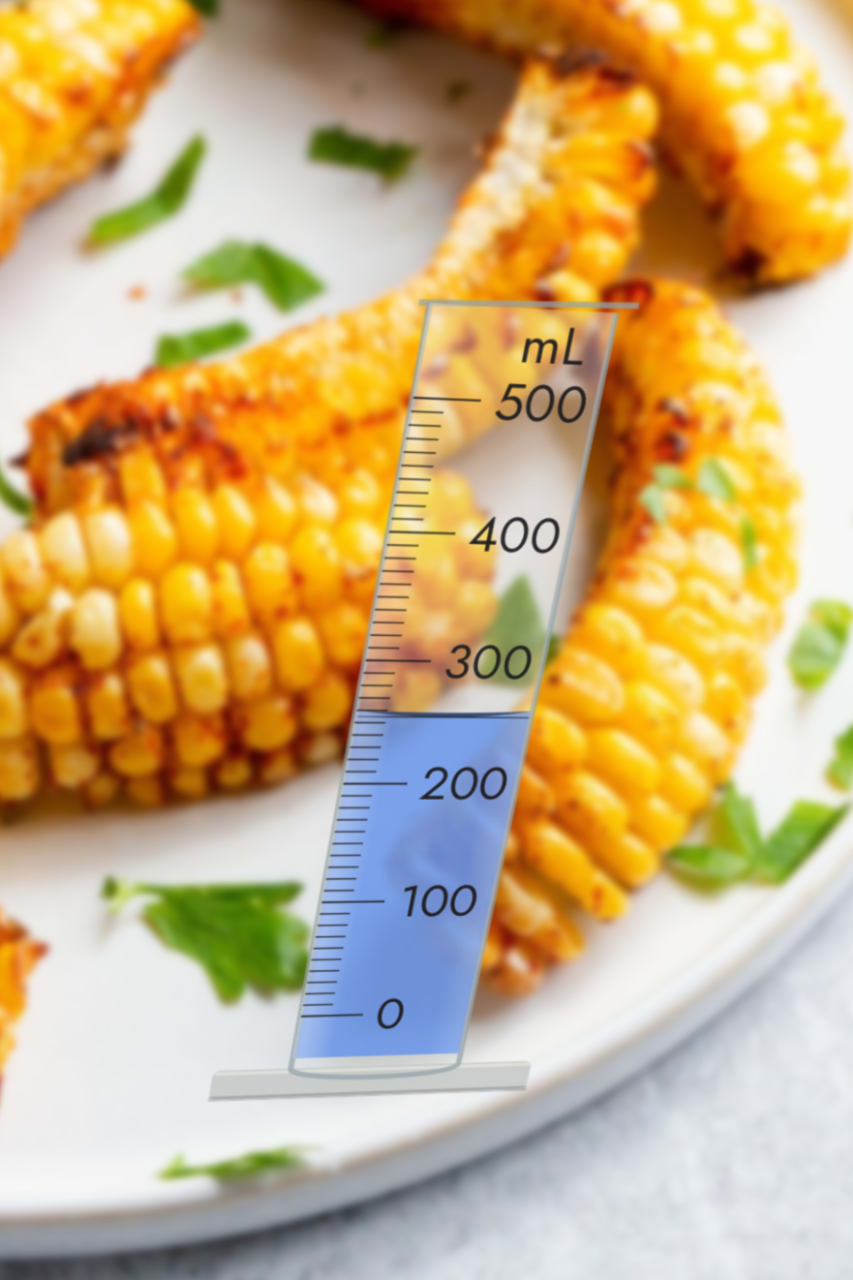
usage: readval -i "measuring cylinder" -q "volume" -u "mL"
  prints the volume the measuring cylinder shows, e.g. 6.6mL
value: 255mL
